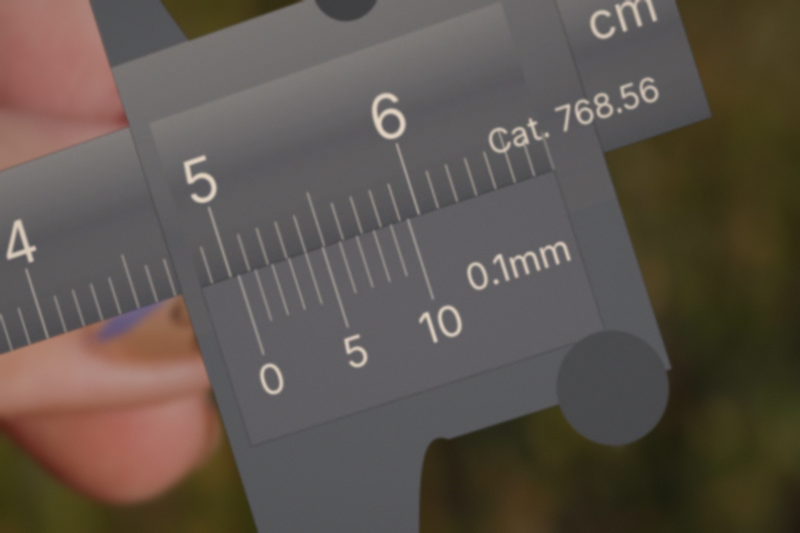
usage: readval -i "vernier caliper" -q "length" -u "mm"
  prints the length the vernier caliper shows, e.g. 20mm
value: 50.4mm
